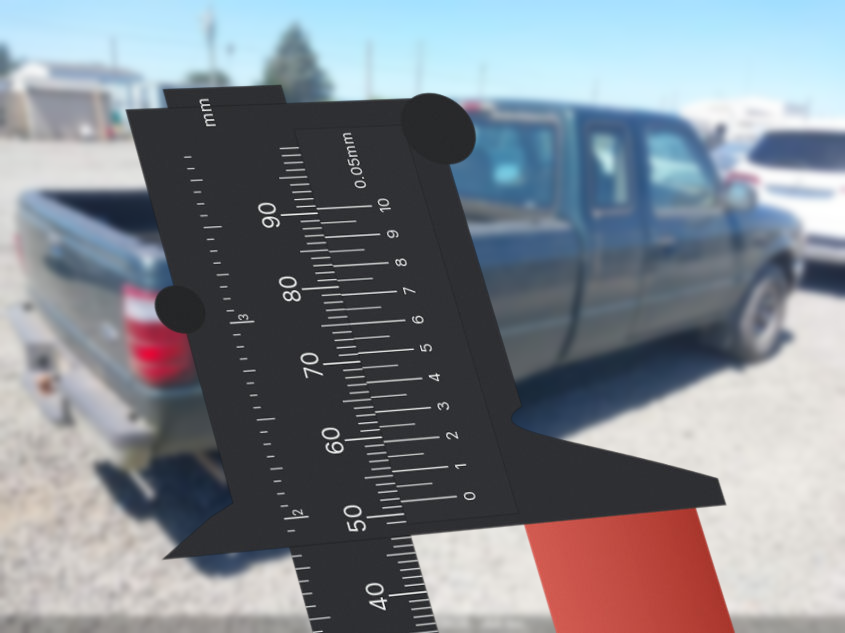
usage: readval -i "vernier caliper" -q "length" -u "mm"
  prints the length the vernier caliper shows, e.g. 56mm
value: 51.6mm
